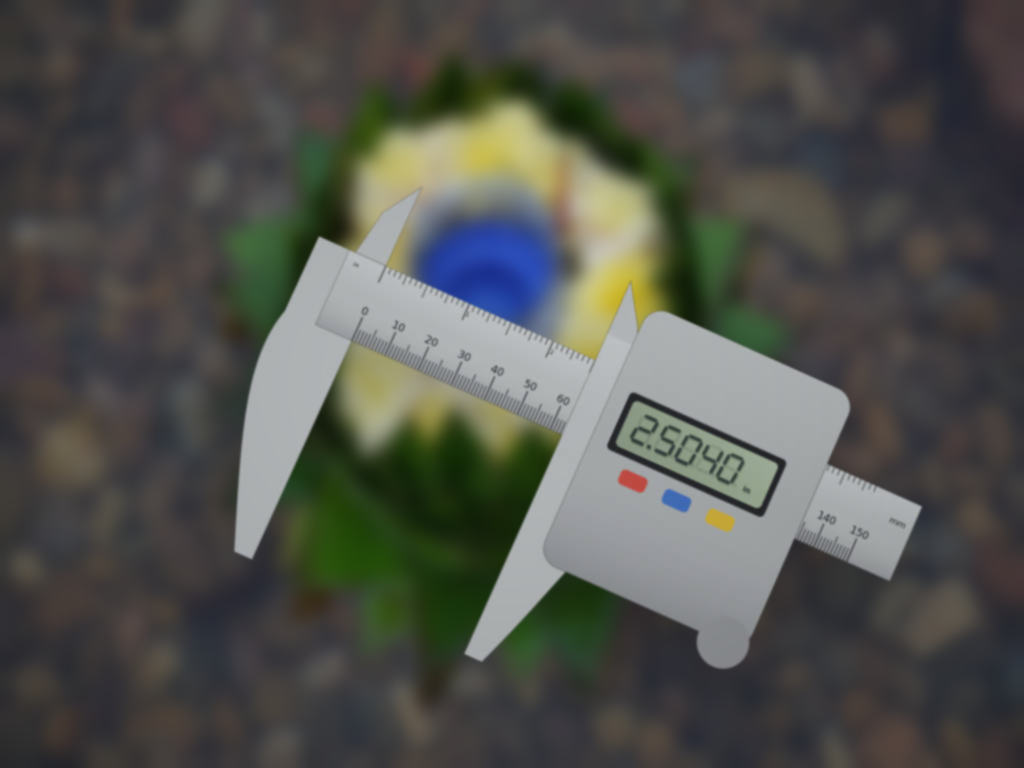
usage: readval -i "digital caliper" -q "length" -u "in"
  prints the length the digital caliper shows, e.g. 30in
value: 2.5040in
